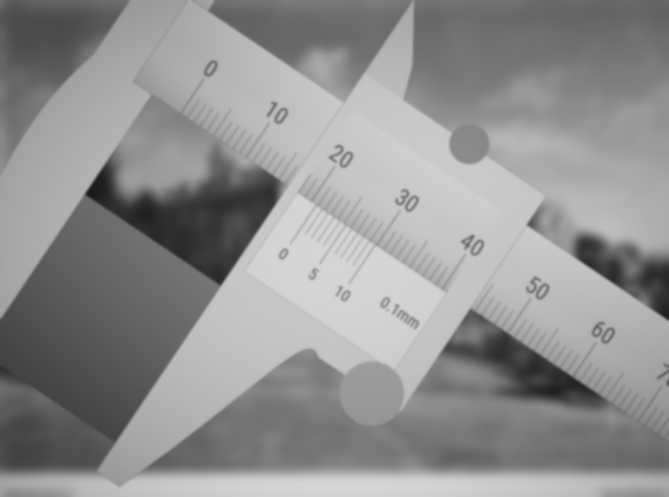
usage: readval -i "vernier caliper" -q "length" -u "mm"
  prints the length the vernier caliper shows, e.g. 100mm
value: 20.8mm
